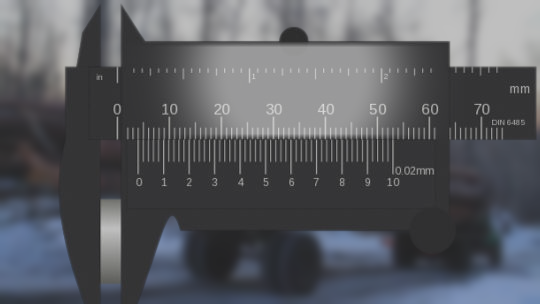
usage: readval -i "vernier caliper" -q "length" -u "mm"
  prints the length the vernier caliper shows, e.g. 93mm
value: 4.0mm
